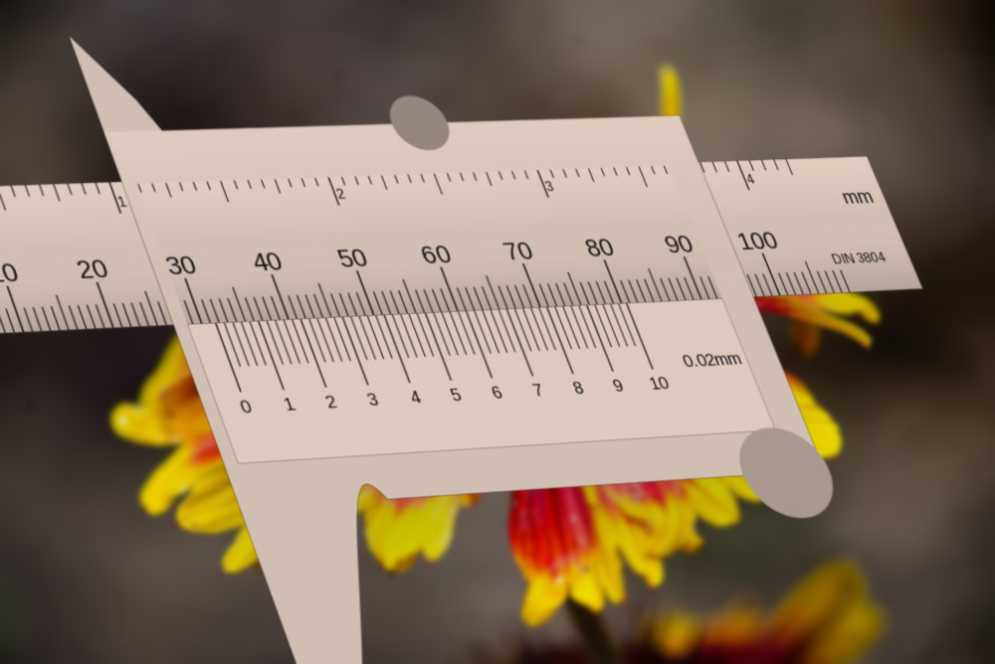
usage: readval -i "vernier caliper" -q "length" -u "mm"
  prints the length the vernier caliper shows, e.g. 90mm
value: 31.6mm
